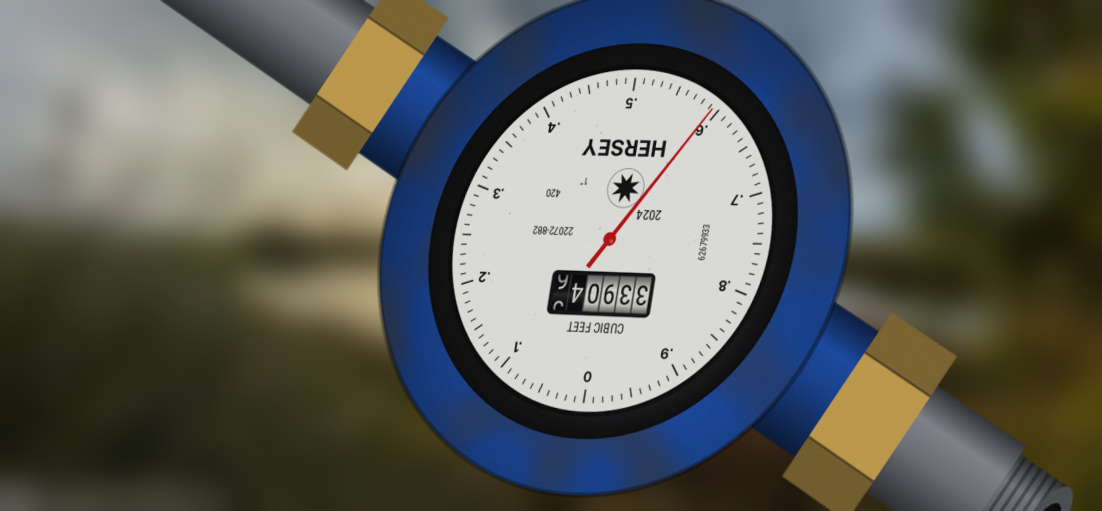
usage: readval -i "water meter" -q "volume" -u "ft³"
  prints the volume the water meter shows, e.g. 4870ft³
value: 339045.59ft³
